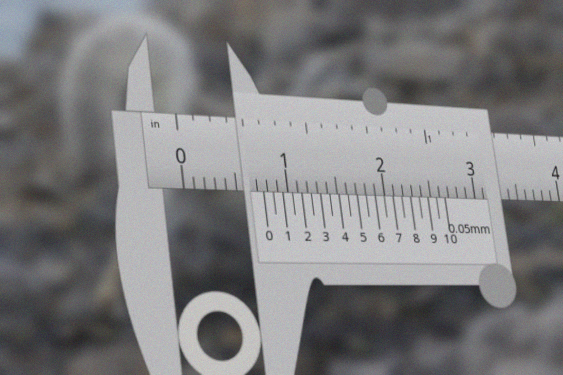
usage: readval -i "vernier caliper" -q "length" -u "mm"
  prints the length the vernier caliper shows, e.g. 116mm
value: 7.6mm
